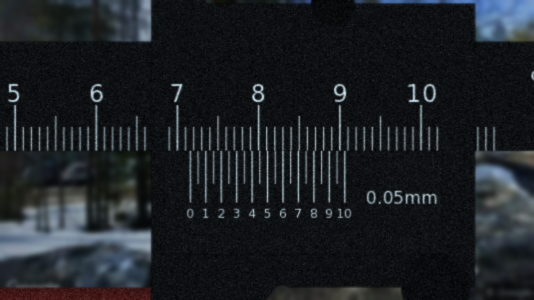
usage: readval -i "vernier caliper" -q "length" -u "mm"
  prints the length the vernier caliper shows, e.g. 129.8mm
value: 71.6mm
